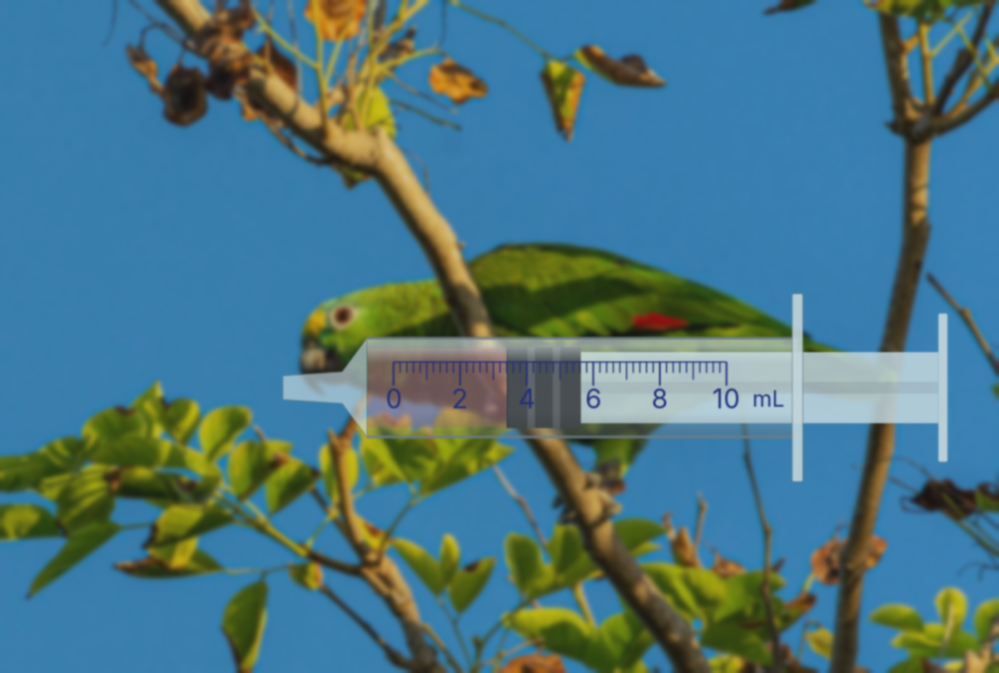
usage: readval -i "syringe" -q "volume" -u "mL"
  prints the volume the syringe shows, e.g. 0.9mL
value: 3.4mL
